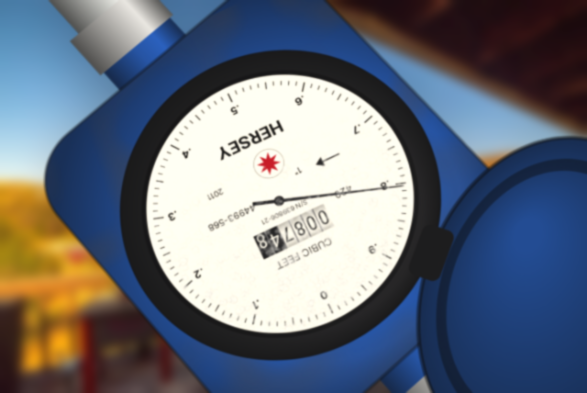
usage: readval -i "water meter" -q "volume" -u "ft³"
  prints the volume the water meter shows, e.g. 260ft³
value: 8747.80ft³
